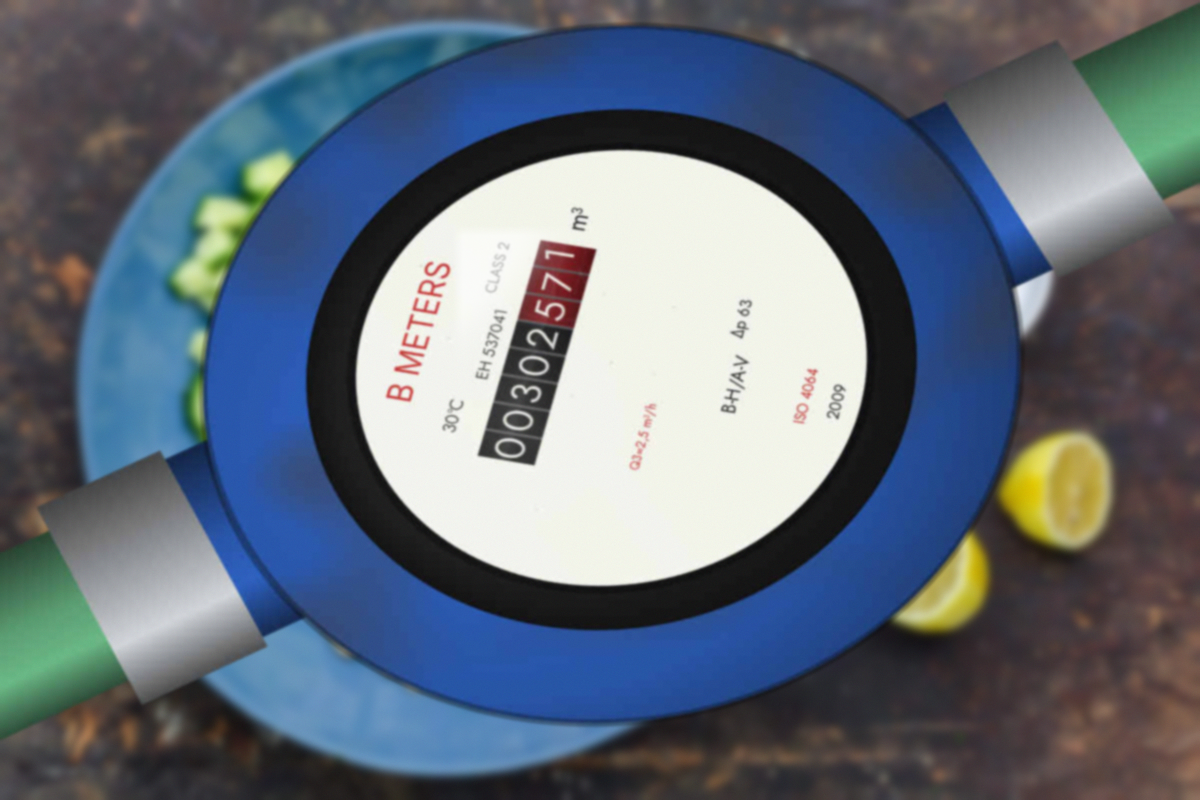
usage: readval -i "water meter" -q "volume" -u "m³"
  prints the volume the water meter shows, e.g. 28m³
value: 302.571m³
